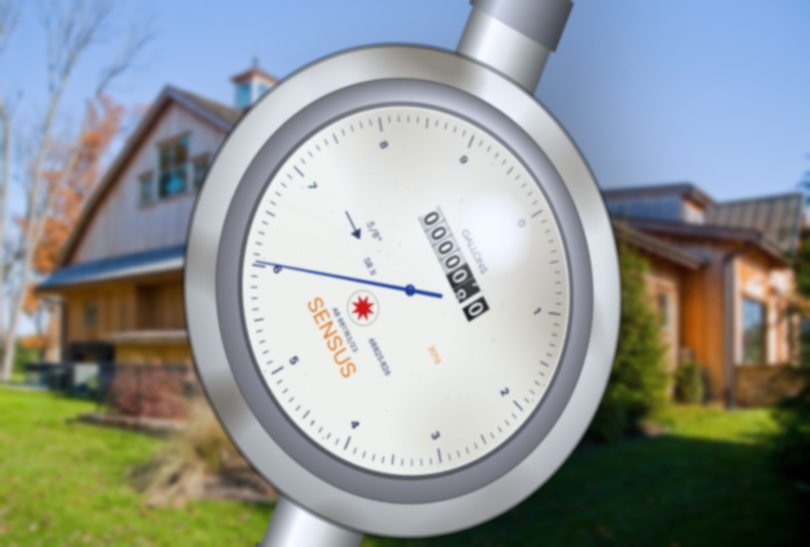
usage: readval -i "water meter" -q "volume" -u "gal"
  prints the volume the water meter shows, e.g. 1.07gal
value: 76.0gal
